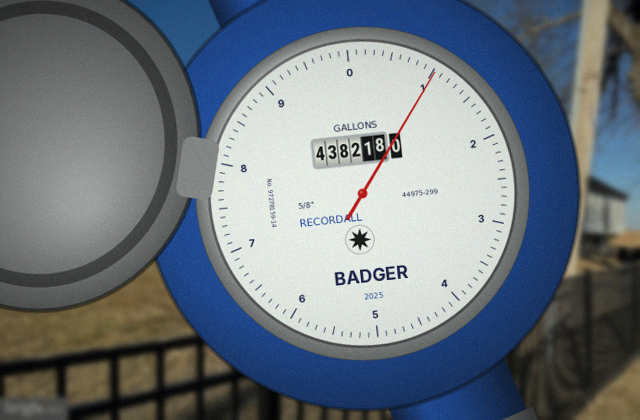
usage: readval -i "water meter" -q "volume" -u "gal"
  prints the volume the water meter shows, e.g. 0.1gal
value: 4382181.0gal
